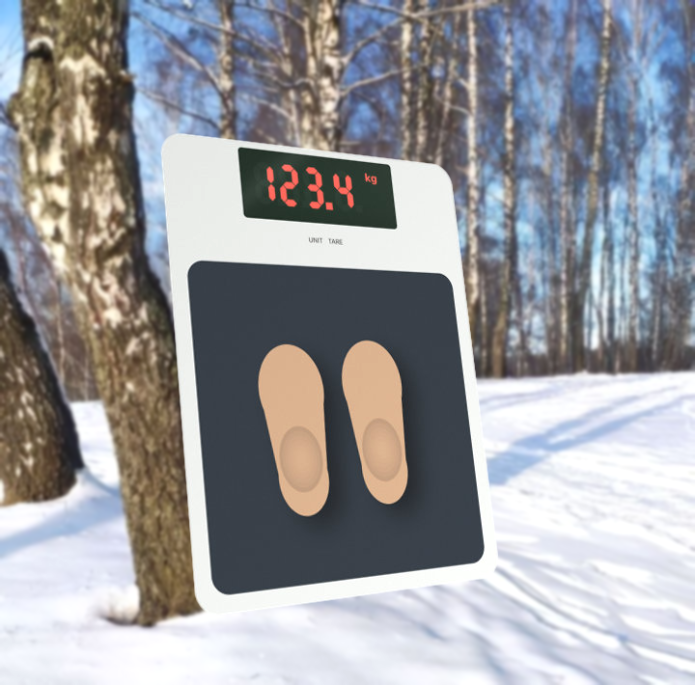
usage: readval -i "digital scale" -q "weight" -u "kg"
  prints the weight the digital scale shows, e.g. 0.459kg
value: 123.4kg
